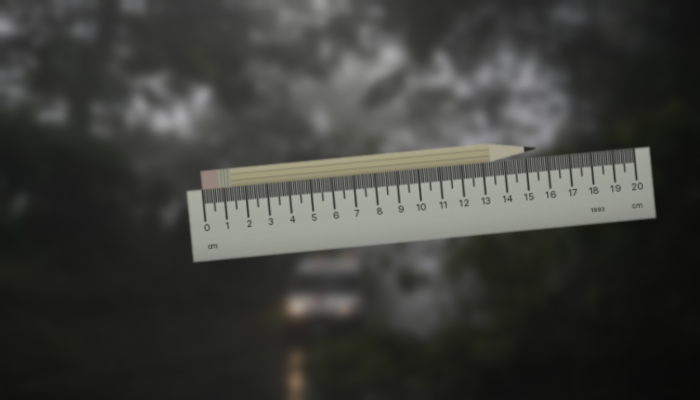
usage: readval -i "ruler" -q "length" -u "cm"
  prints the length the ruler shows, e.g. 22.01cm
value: 15.5cm
